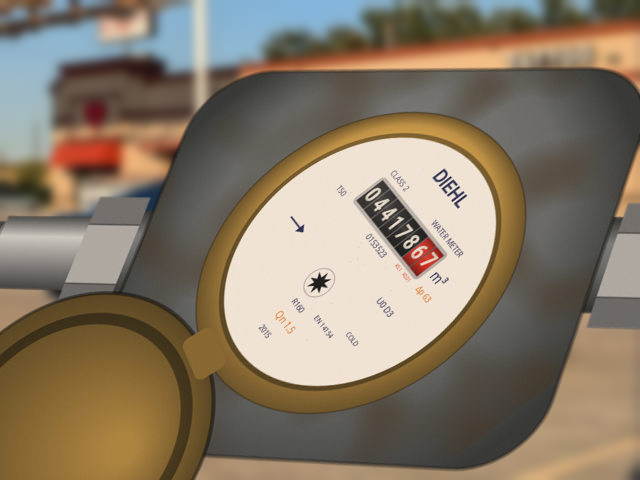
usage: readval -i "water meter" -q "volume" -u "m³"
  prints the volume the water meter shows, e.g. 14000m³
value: 44178.67m³
